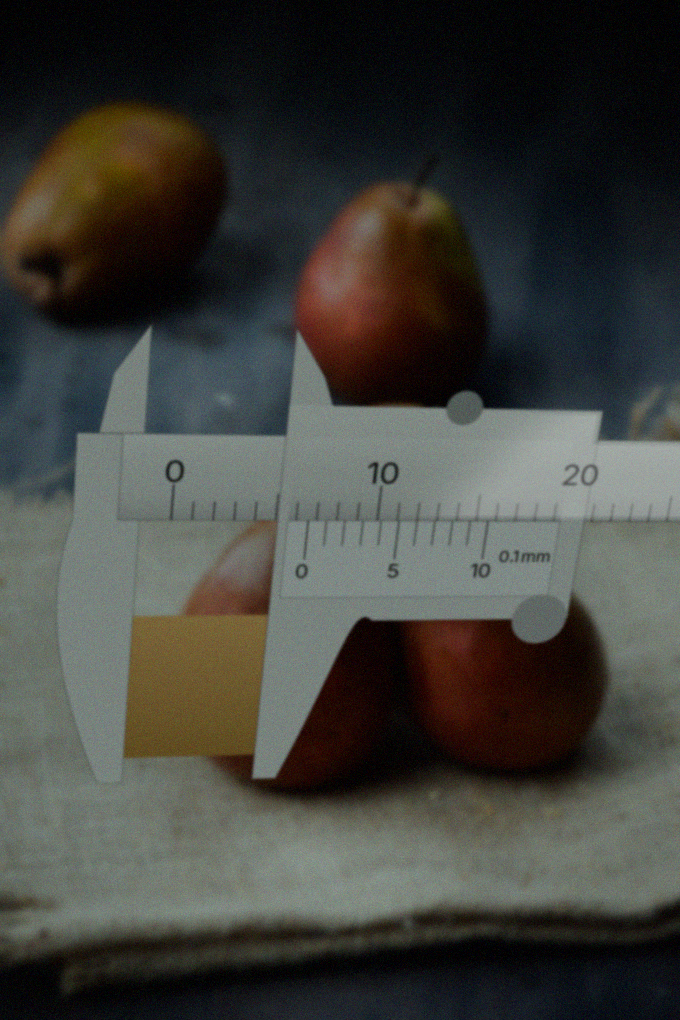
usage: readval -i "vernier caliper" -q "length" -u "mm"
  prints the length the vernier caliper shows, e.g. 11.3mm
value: 6.6mm
